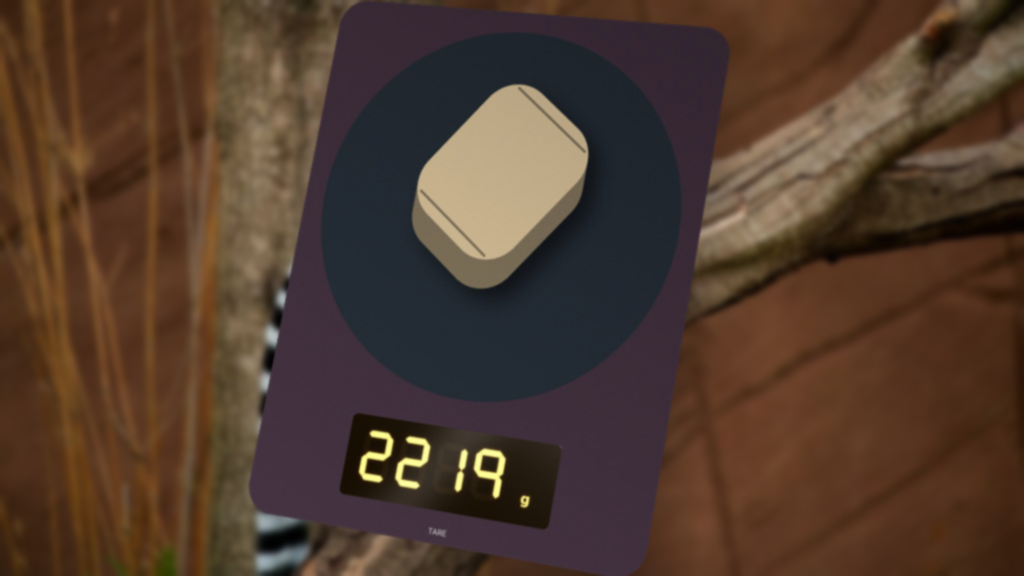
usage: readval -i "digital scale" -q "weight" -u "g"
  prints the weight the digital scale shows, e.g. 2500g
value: 2219g
